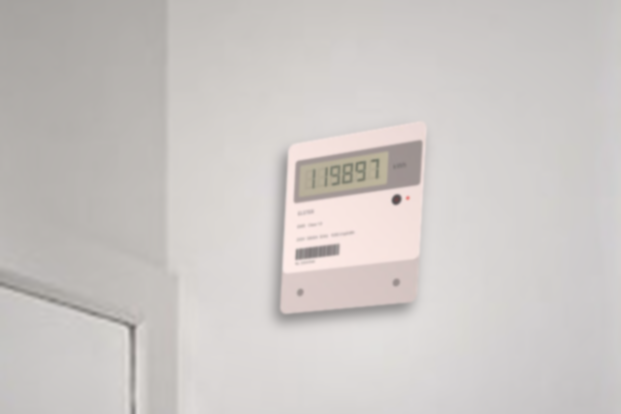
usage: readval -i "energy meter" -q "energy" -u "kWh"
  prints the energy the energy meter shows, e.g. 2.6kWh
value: 119897kWh
